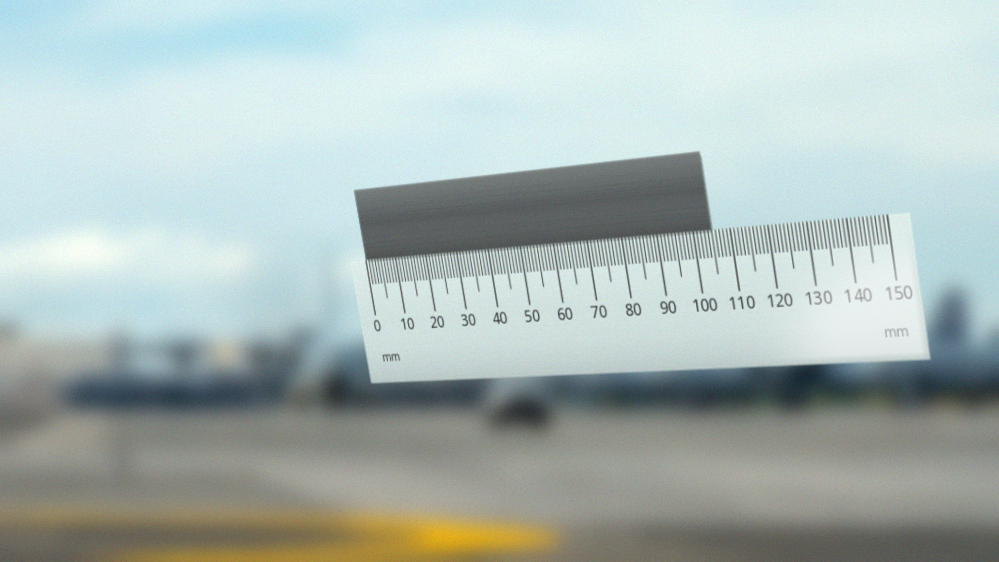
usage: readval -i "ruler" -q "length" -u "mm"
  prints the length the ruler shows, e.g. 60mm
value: 105mm
